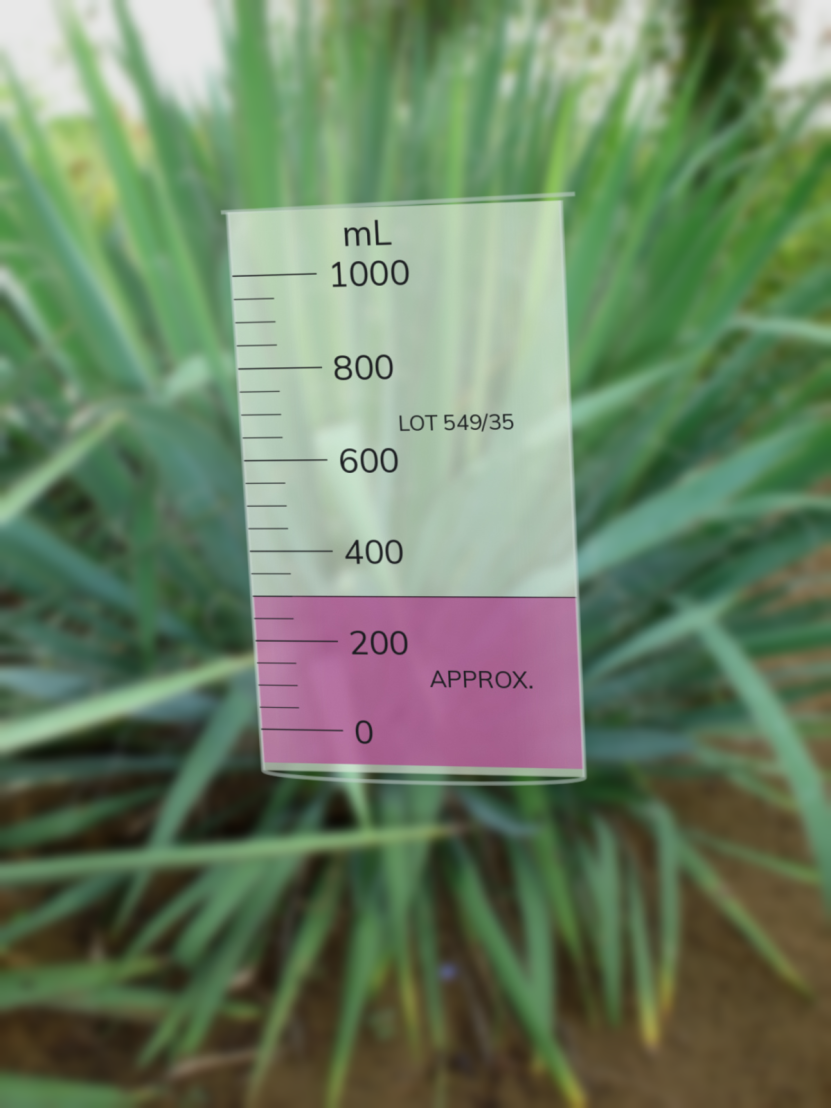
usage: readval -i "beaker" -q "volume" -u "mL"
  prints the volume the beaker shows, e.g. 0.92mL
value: 300mL
